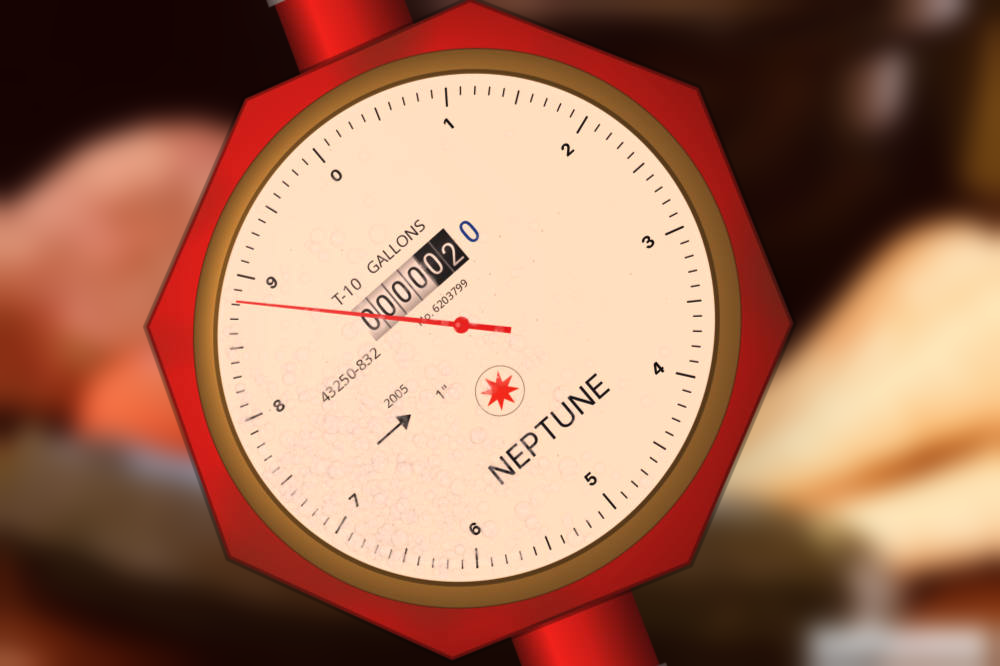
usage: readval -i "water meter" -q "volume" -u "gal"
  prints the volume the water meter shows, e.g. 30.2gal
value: 18.8gal
